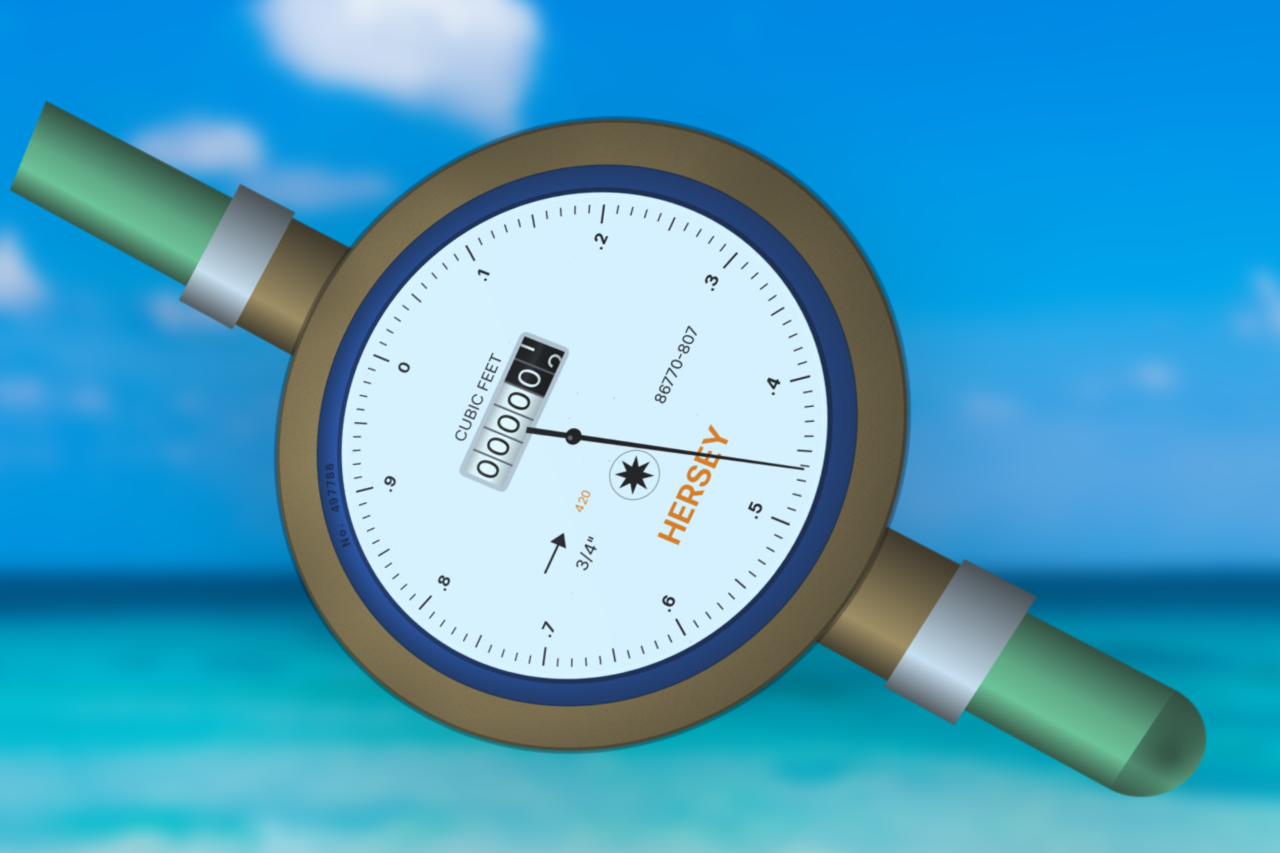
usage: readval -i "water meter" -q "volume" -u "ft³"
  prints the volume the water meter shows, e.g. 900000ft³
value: 1.46ft³
